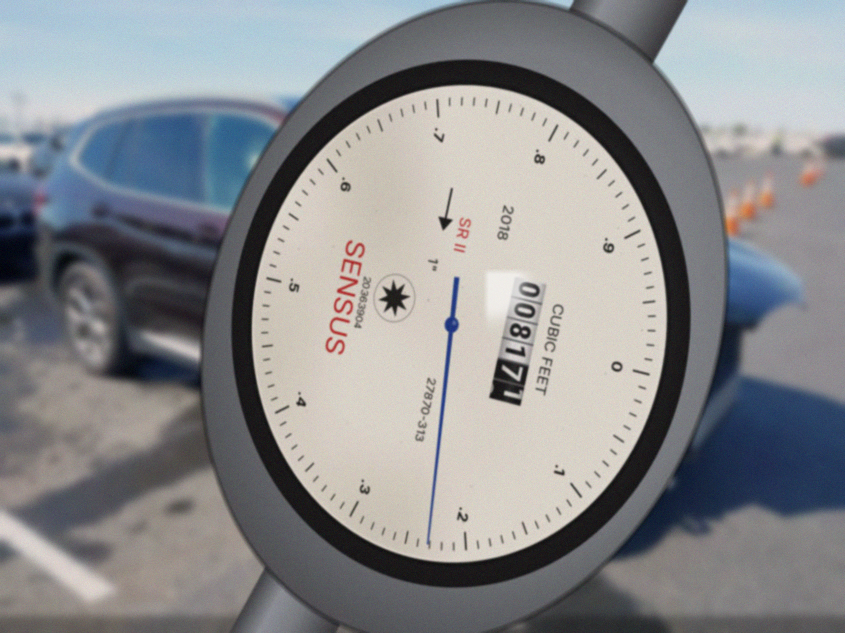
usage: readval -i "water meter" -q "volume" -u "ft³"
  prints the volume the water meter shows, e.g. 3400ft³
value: 8171.23ft³
